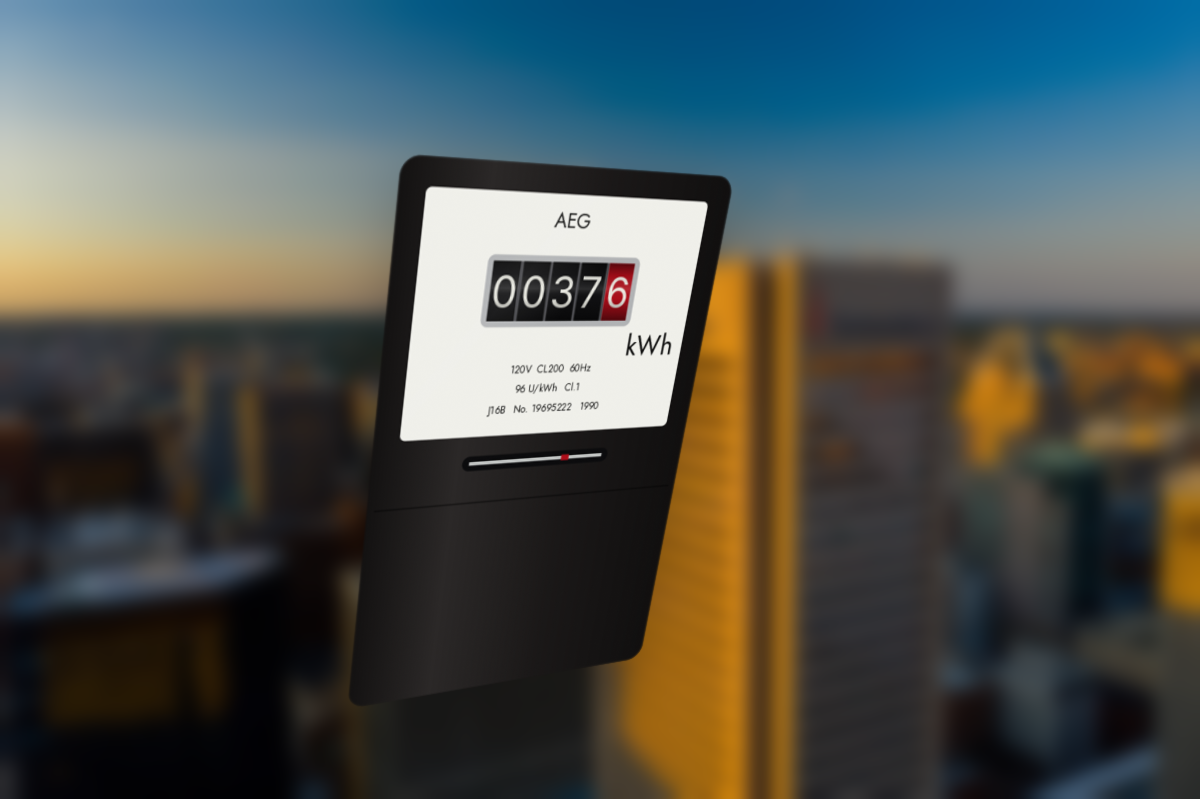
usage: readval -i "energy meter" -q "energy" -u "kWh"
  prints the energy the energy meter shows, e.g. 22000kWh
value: 37.6kWh
